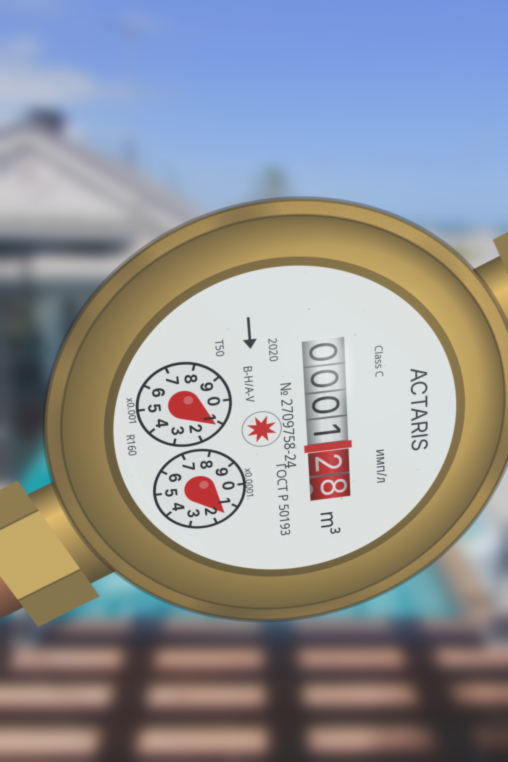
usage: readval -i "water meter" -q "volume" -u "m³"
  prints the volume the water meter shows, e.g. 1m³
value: 1.2811m³
